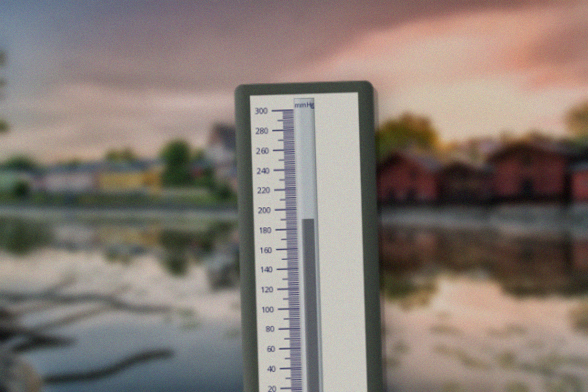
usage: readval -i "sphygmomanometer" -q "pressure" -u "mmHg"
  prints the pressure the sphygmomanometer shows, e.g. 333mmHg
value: 190mmHg
